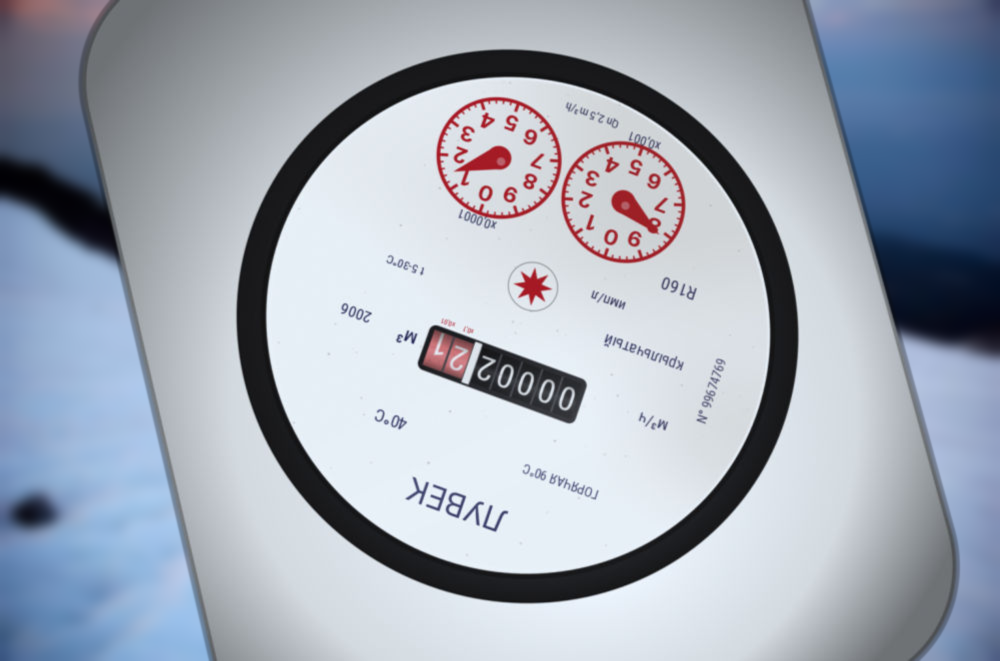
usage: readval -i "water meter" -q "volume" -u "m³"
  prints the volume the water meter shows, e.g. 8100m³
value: 2.2081m³
